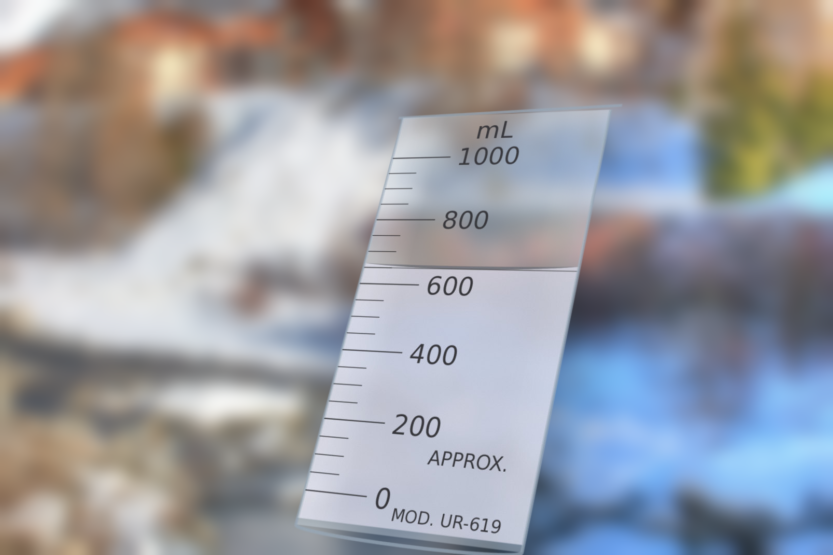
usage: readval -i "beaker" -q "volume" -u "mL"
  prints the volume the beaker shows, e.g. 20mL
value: 650mL
